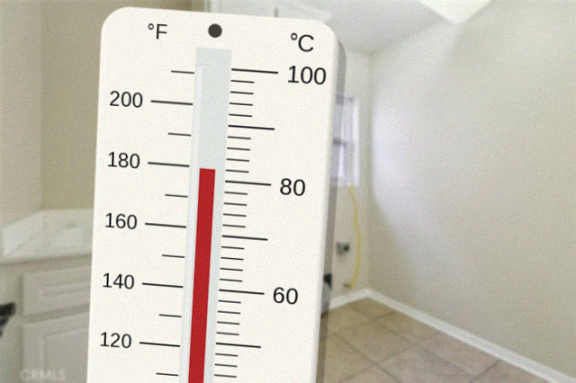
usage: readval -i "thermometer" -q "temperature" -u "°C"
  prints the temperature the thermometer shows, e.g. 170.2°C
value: 82°C
